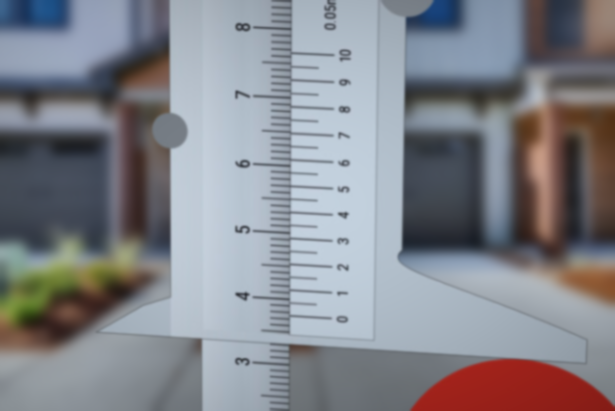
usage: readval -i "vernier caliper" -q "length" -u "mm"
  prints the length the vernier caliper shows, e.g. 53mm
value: 37.5mm
